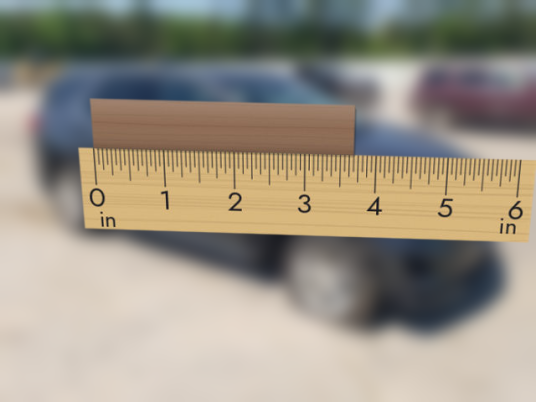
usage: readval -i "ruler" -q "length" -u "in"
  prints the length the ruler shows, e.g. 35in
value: 3.6875in
